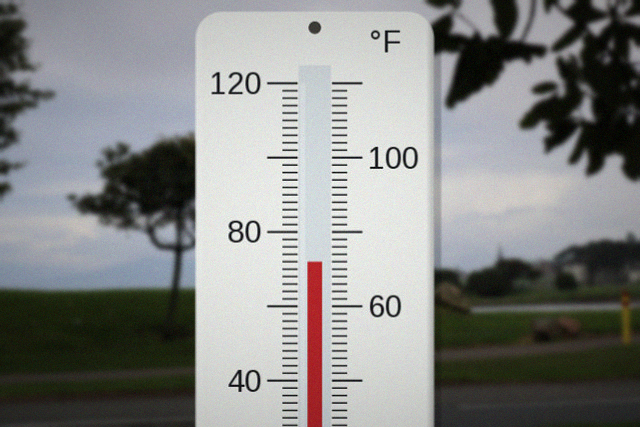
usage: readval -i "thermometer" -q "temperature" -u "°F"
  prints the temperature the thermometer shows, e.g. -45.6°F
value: 72°F
